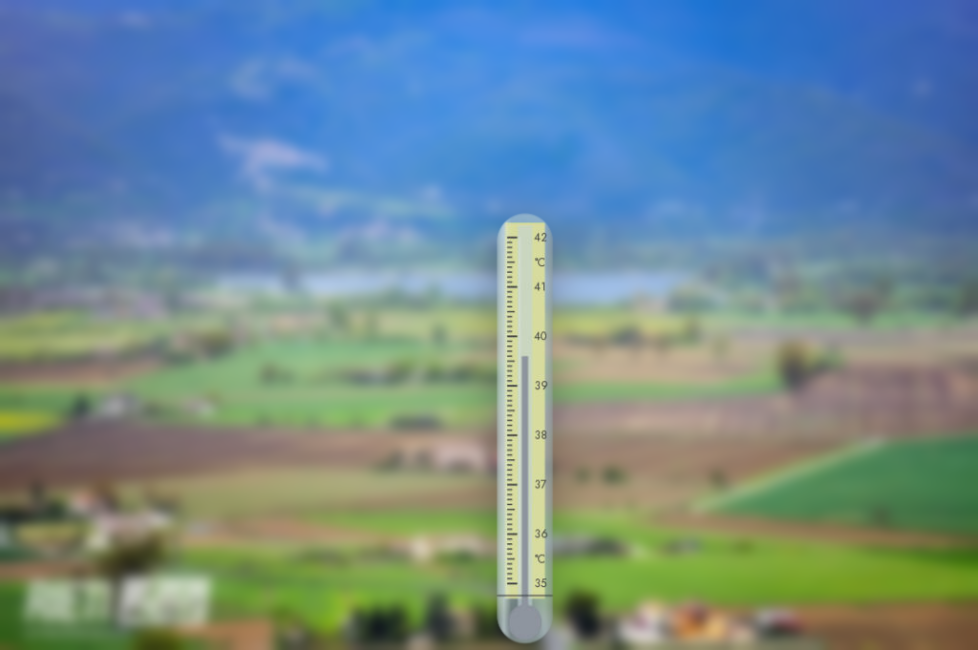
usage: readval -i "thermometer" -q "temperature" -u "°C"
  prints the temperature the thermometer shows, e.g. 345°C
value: 39.6°C
